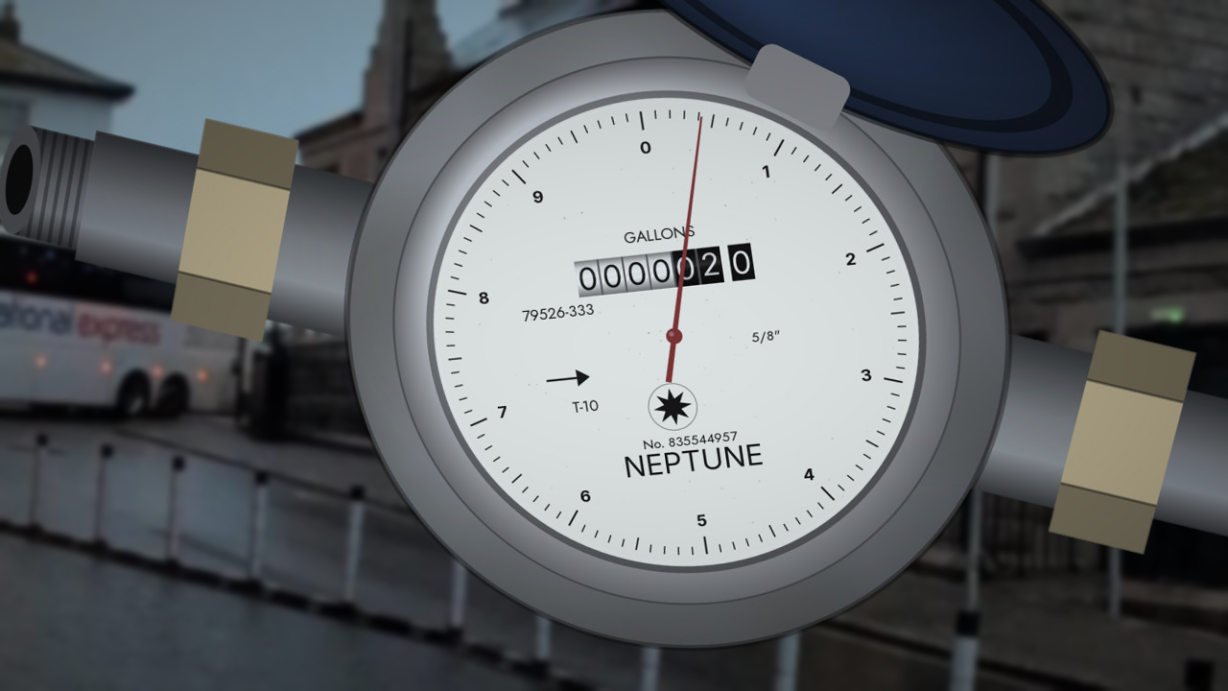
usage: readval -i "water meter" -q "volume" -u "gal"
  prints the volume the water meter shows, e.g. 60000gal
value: 20.4gal
